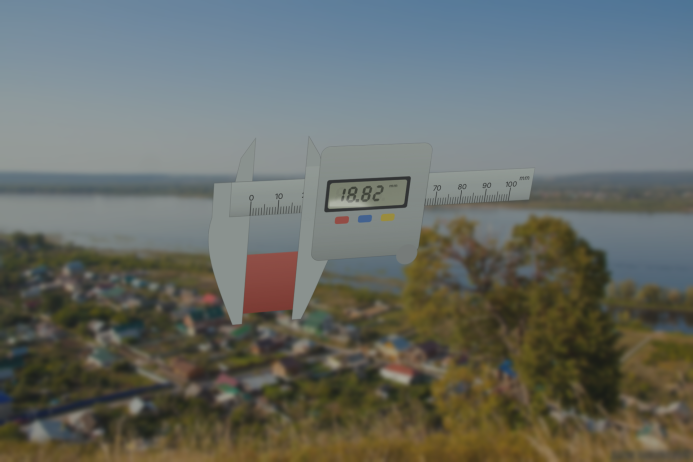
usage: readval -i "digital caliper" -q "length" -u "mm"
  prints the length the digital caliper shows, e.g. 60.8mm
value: 18.82mm
